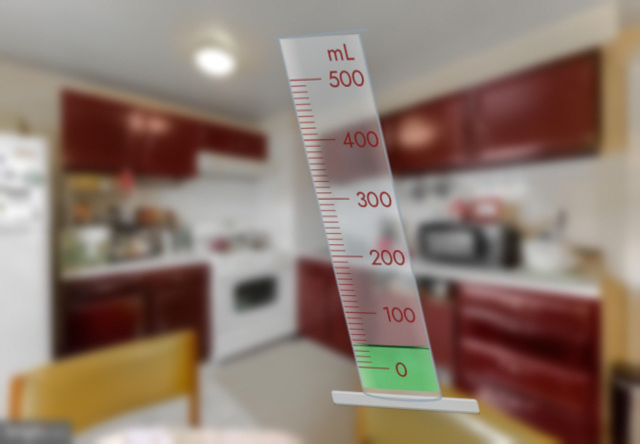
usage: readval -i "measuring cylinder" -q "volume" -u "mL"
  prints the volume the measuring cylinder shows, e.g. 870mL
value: 40mL
